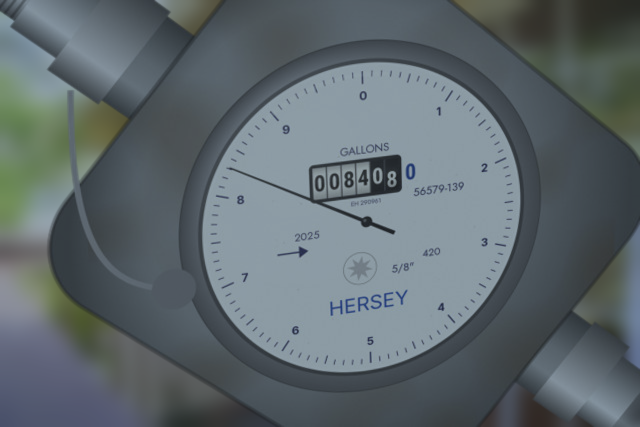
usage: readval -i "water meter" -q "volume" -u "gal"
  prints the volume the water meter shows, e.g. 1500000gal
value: 84078.3gal
